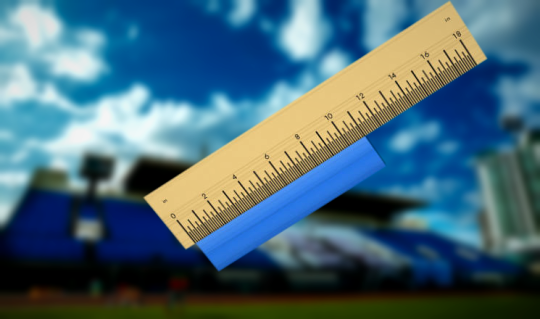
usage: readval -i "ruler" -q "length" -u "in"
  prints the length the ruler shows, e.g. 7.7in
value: 11in
